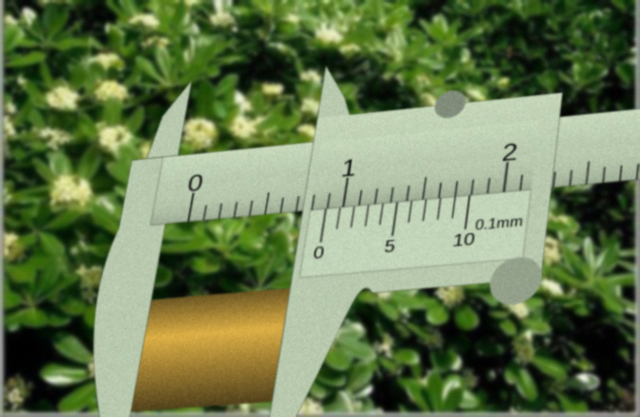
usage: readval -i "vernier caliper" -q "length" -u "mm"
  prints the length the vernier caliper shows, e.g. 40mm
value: 8.9mm
